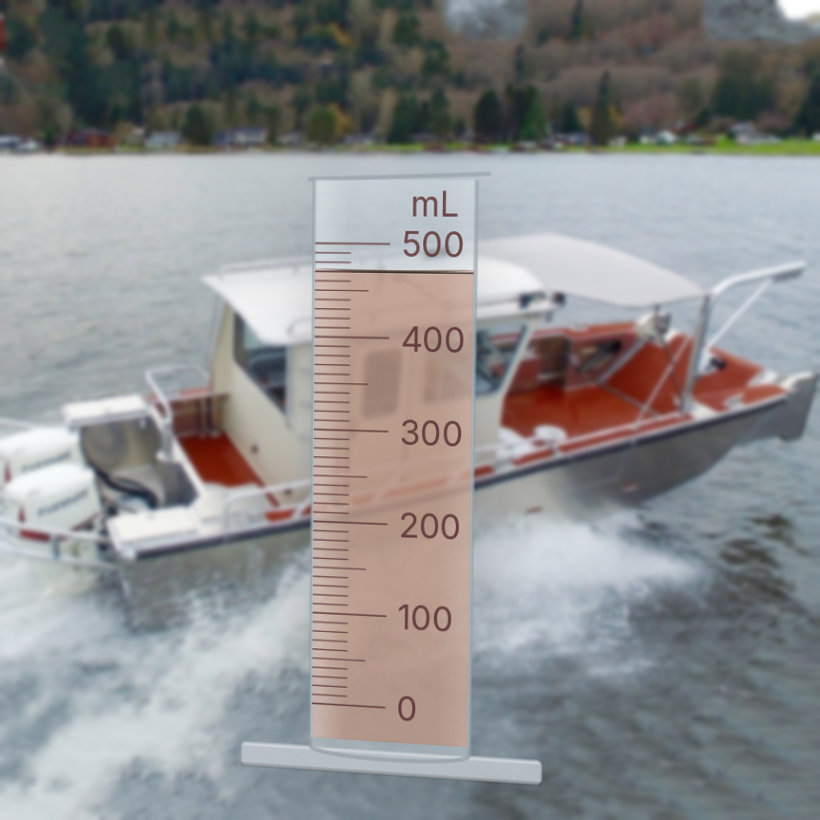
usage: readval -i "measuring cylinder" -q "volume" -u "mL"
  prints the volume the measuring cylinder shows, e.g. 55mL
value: 470mL
